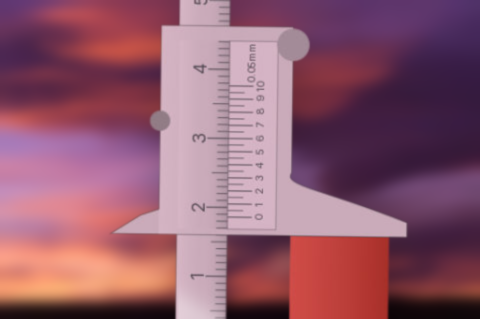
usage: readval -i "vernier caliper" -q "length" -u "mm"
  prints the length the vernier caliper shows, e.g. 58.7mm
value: 18.6mm
